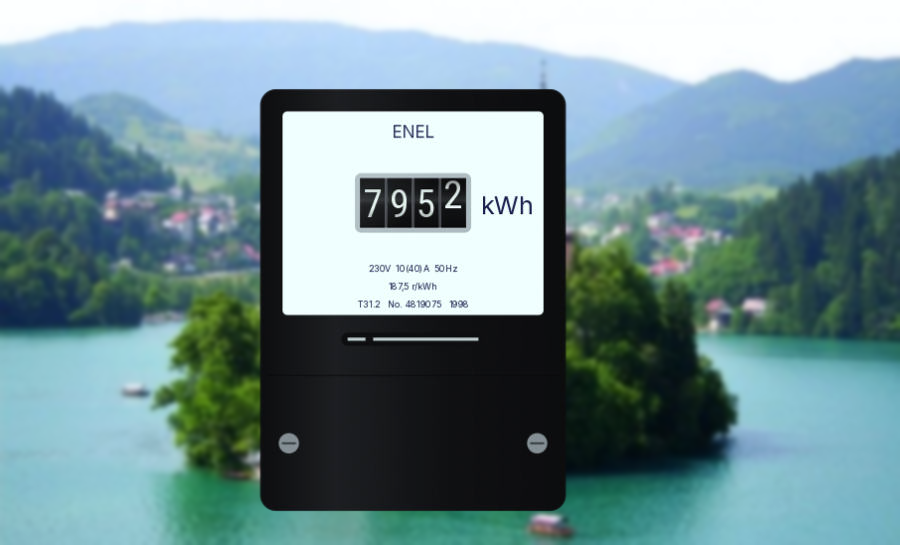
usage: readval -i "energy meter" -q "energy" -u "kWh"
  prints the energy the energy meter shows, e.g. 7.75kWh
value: 7952kWh
